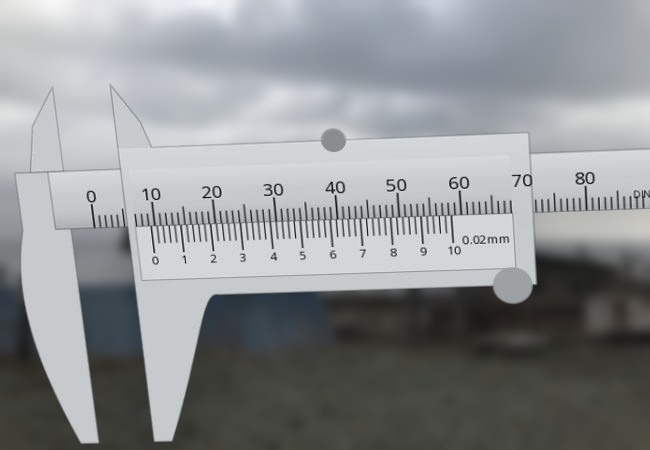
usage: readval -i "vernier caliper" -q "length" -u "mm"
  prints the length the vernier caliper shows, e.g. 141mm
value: 9.4mm
